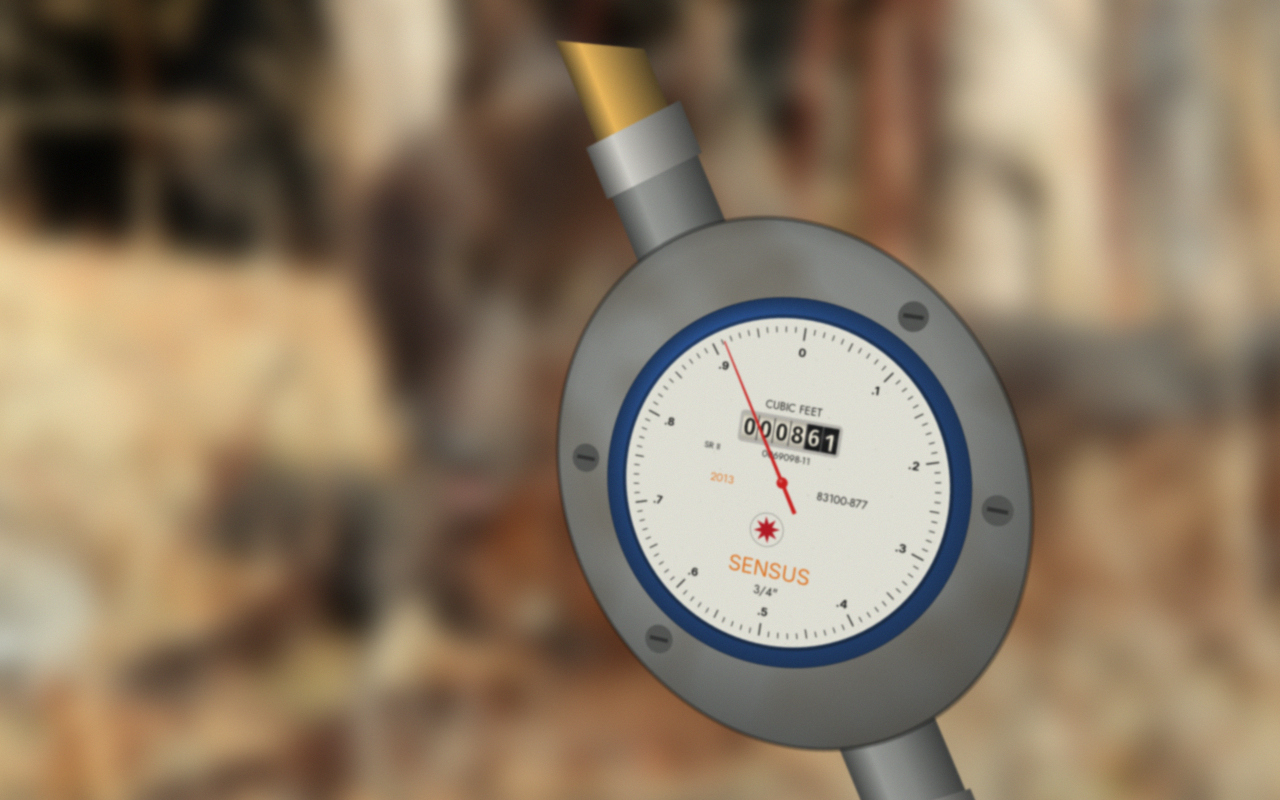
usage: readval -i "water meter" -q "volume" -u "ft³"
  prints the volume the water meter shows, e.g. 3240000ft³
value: 860.91ft³
